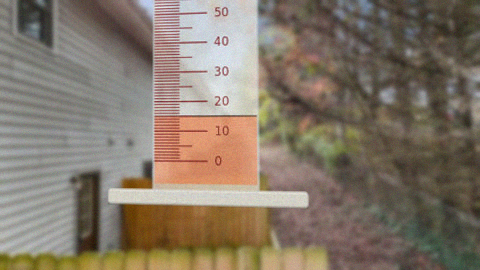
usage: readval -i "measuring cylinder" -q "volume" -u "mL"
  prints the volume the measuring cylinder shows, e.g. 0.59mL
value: 15mL
